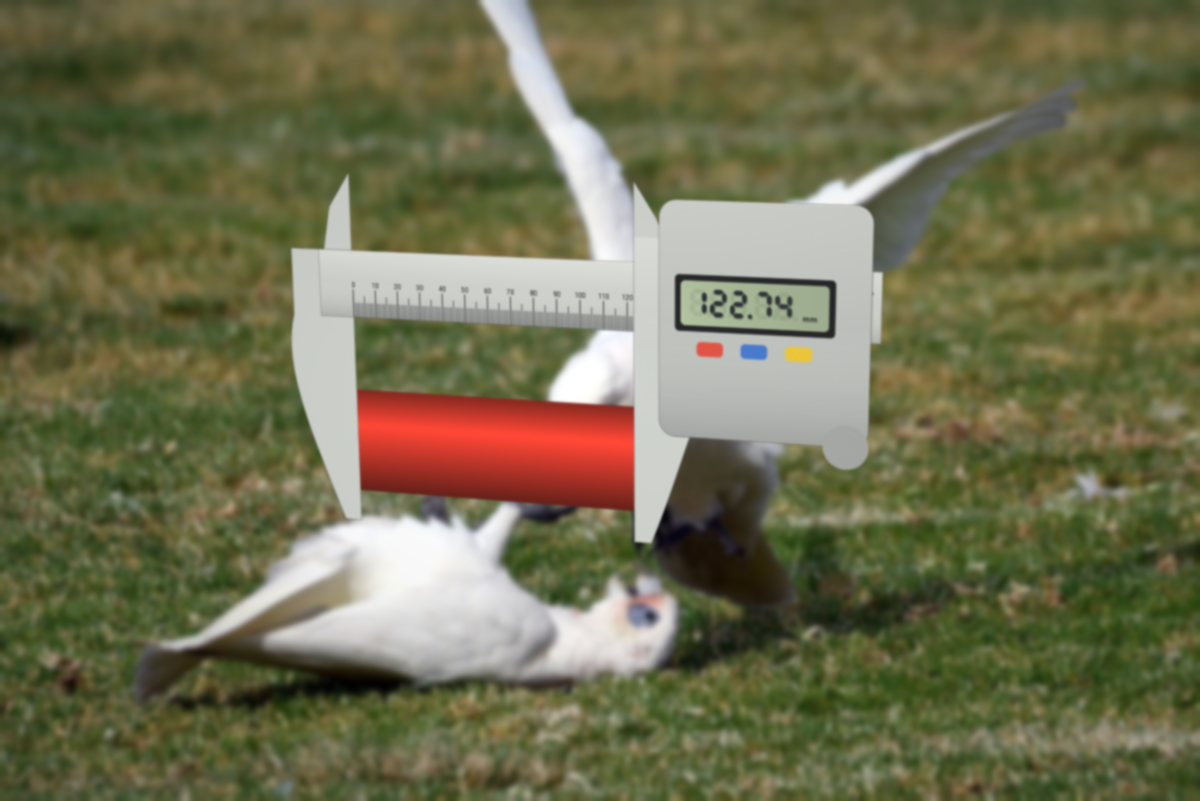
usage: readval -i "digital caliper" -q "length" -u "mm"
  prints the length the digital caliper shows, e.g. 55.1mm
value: 122.74mm
